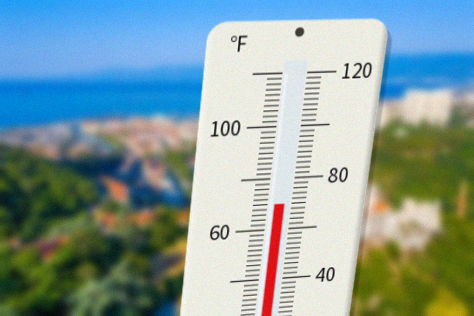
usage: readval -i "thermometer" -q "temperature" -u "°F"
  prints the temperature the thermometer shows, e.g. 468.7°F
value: 70°F
